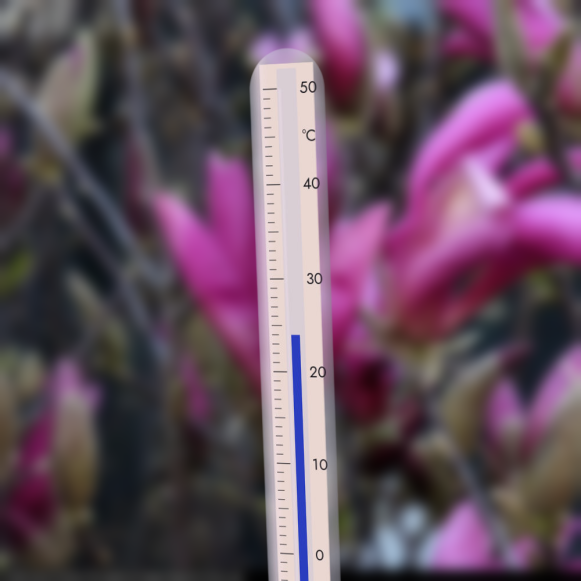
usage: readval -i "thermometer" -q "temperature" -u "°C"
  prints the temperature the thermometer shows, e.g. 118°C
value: 24°C
